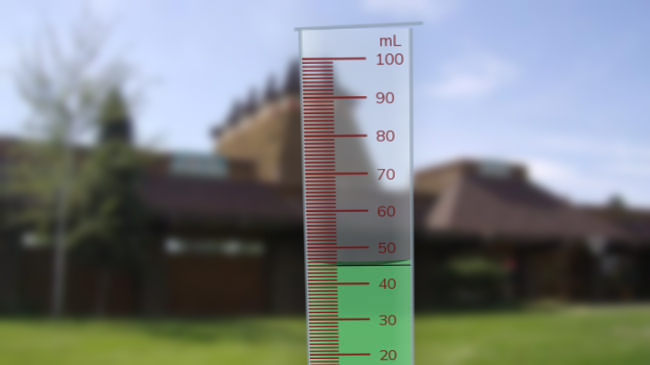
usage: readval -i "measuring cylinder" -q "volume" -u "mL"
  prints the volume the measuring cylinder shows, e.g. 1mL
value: 45mL
